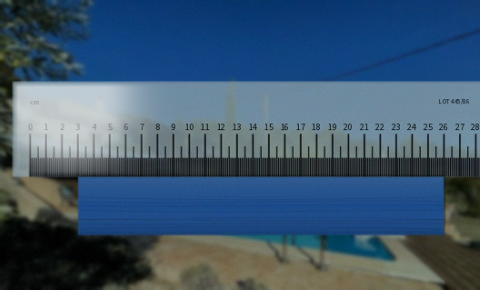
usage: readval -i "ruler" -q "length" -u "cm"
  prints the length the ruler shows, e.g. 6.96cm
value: 23cm
